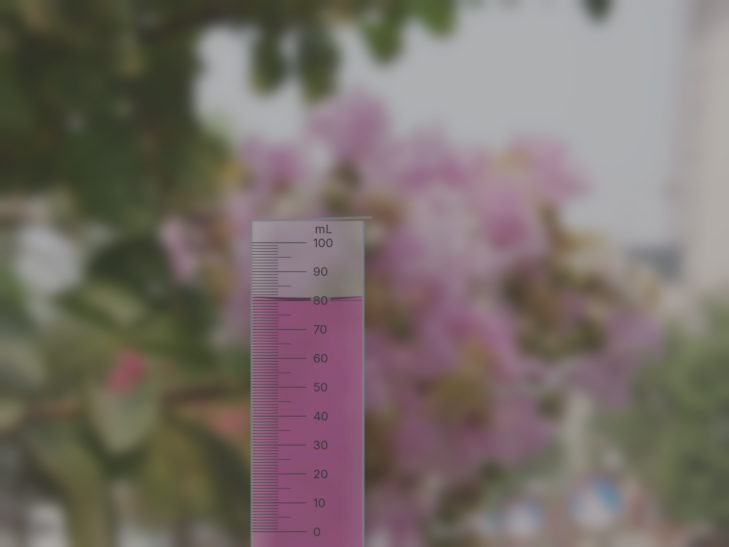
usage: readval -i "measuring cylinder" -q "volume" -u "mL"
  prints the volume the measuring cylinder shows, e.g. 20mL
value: 80mL
